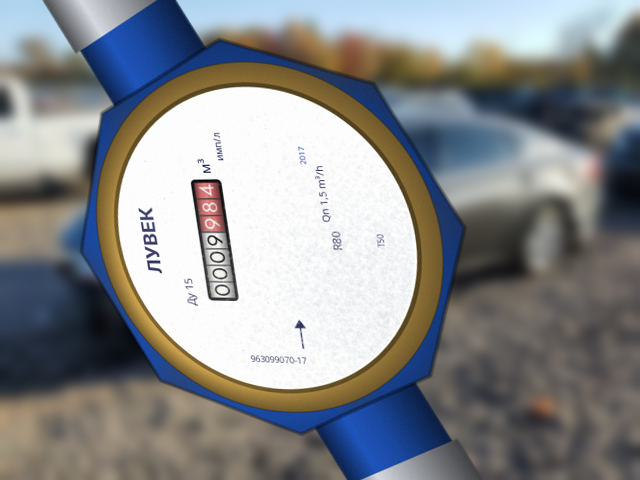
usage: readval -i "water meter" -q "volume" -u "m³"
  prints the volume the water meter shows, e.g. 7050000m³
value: 9.984m³
